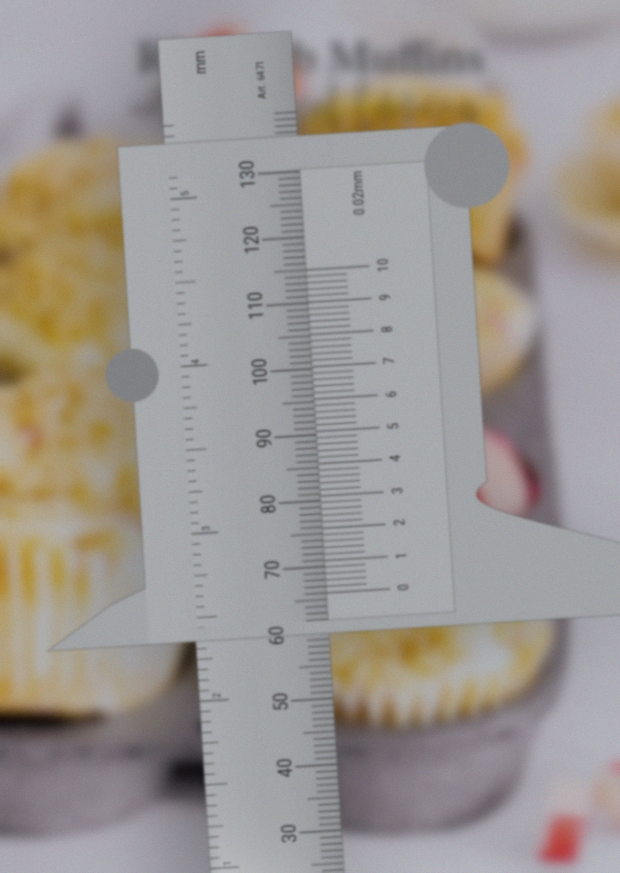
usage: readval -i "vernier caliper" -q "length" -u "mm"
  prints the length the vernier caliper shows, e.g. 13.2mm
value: 66.0mm
